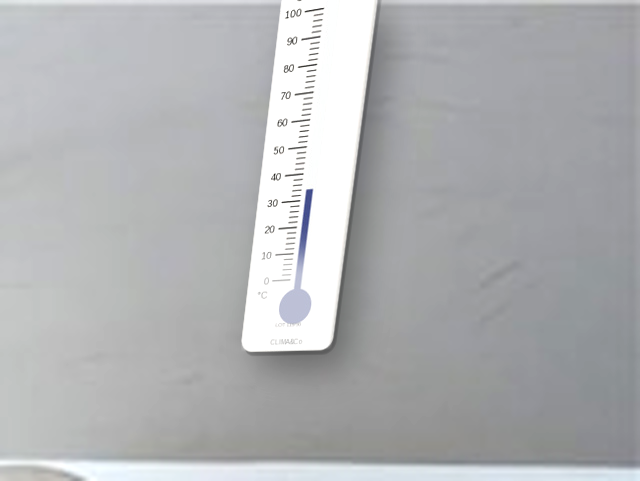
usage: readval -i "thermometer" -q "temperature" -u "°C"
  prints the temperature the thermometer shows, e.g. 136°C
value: 34°C
